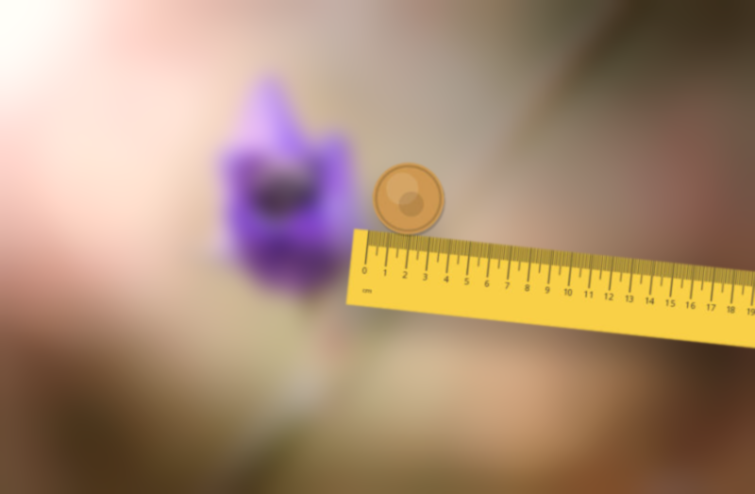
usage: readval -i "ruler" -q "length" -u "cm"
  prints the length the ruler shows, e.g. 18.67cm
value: 3.5cm
